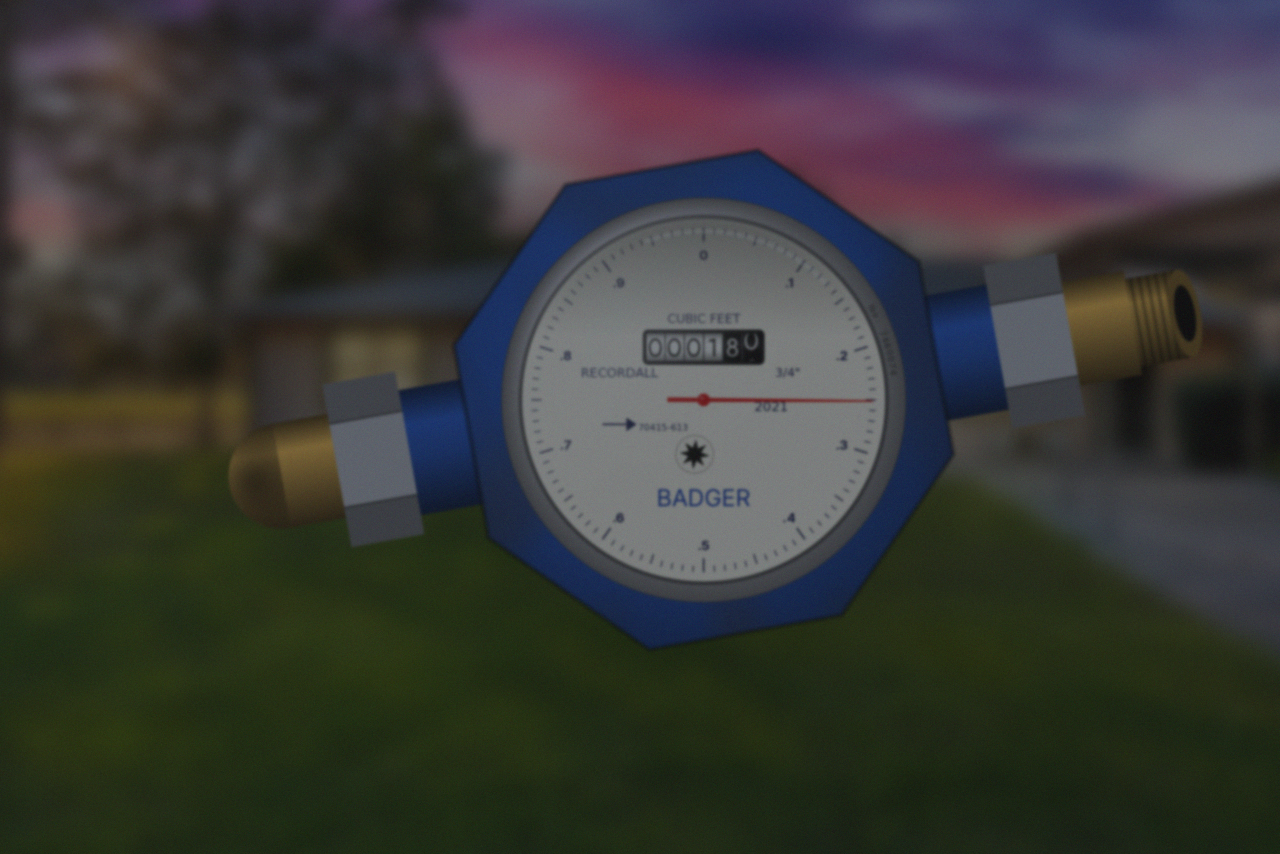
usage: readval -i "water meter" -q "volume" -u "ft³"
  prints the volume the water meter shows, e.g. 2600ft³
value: 180.25ft³
